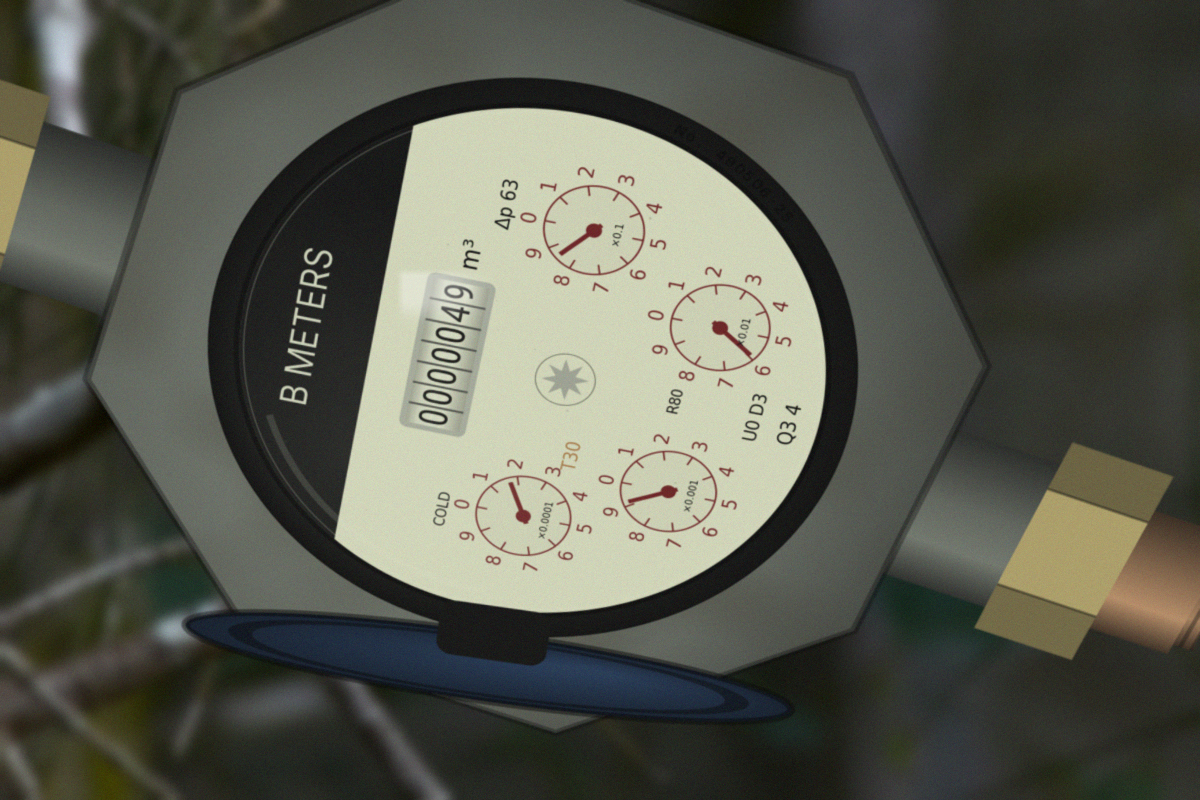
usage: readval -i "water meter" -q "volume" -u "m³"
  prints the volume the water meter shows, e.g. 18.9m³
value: 49.8591m³
